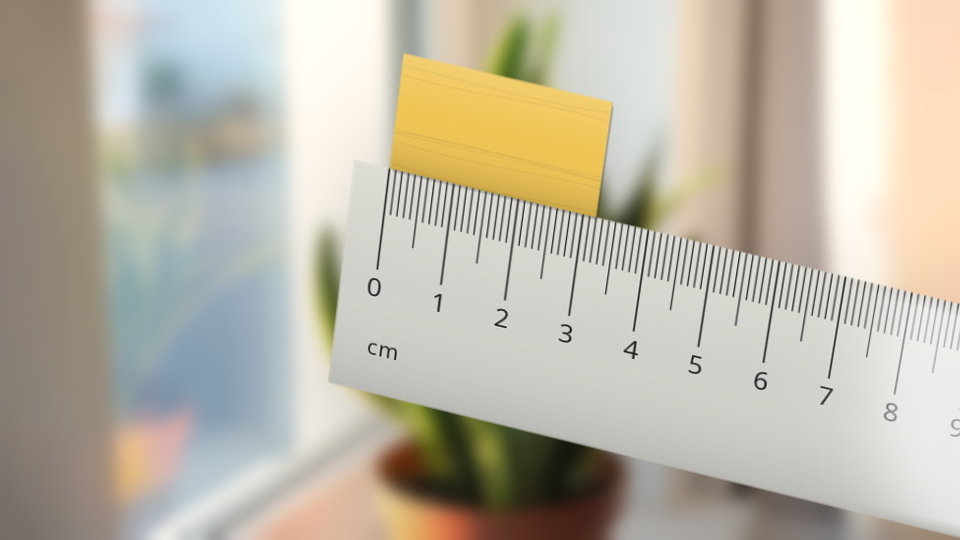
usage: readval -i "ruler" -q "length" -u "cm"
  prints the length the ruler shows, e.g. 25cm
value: 3.2cm
